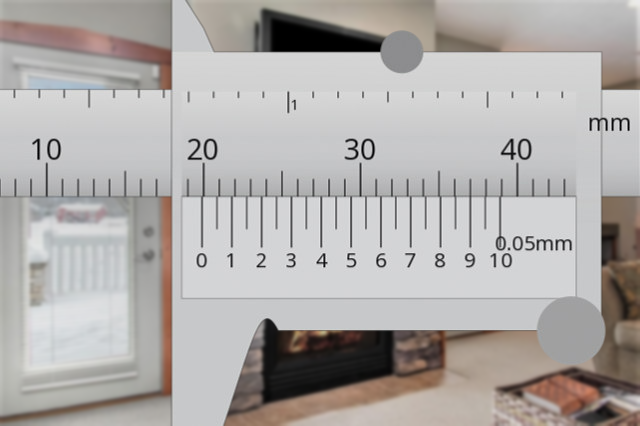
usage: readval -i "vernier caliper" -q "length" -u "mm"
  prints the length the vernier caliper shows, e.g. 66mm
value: 19.9mm
